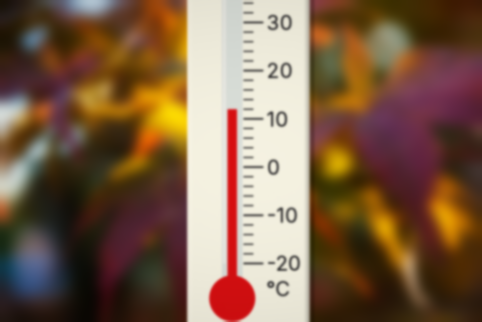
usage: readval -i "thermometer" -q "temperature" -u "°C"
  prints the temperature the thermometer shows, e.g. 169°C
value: 12°C
